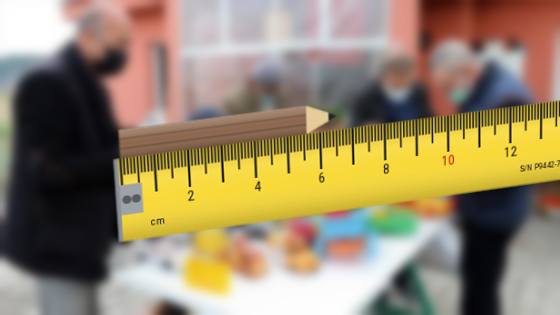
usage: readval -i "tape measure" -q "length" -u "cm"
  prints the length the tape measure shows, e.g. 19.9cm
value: 6.5cm
